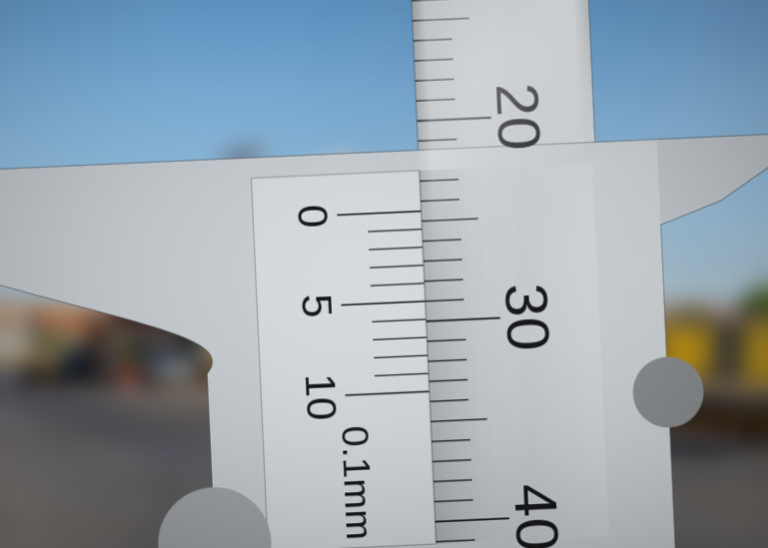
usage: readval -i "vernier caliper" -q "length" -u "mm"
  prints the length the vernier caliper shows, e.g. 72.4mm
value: 24.5mm
